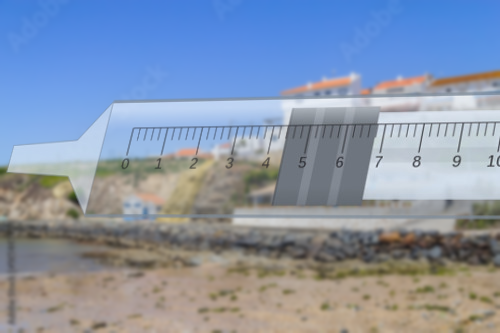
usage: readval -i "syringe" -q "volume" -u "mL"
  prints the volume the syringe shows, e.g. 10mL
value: 4.4mL
